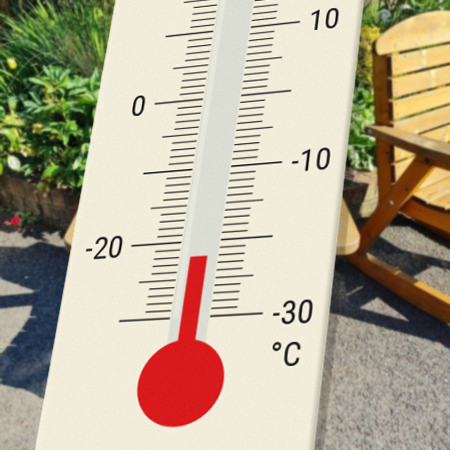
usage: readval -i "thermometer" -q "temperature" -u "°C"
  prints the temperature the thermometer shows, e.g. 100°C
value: -22°C
